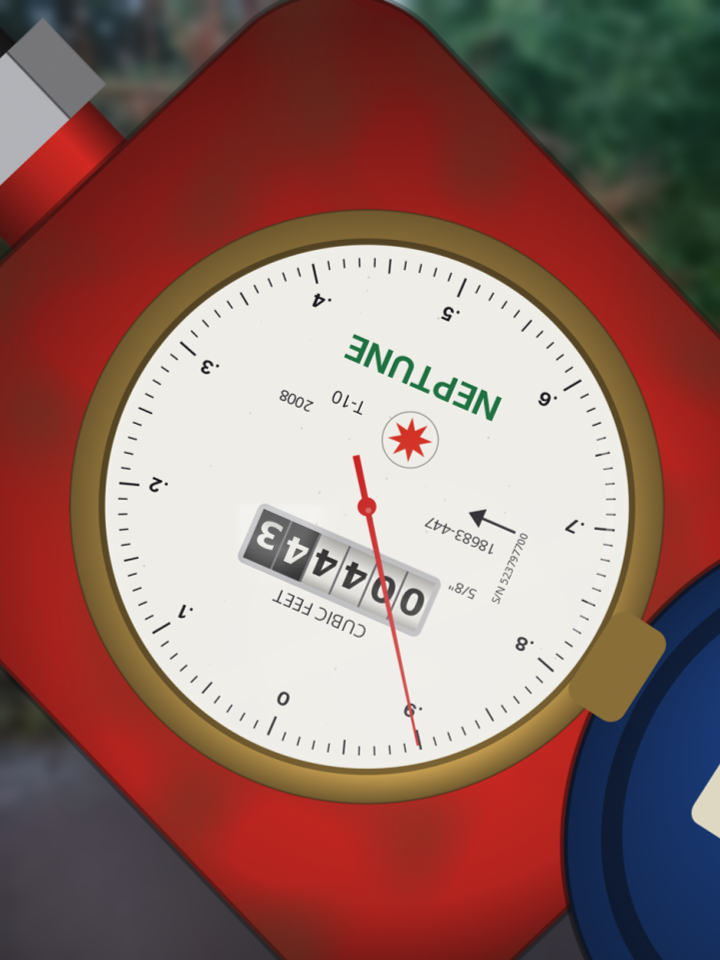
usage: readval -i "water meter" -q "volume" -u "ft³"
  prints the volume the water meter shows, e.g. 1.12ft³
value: 4442.90ft³
